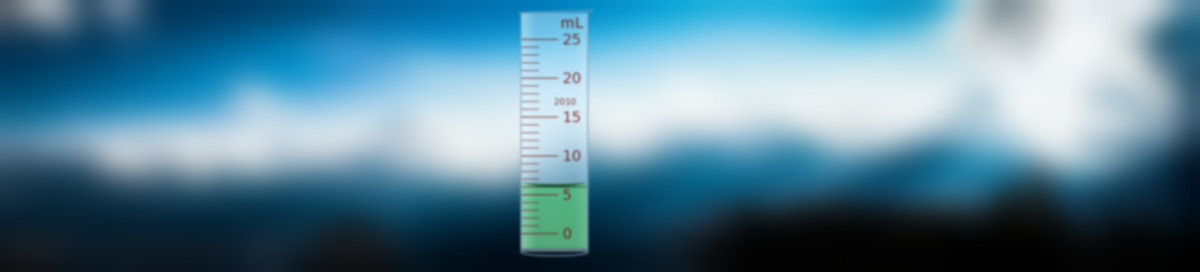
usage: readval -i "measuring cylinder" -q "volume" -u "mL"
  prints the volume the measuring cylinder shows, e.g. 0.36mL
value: 6mL
